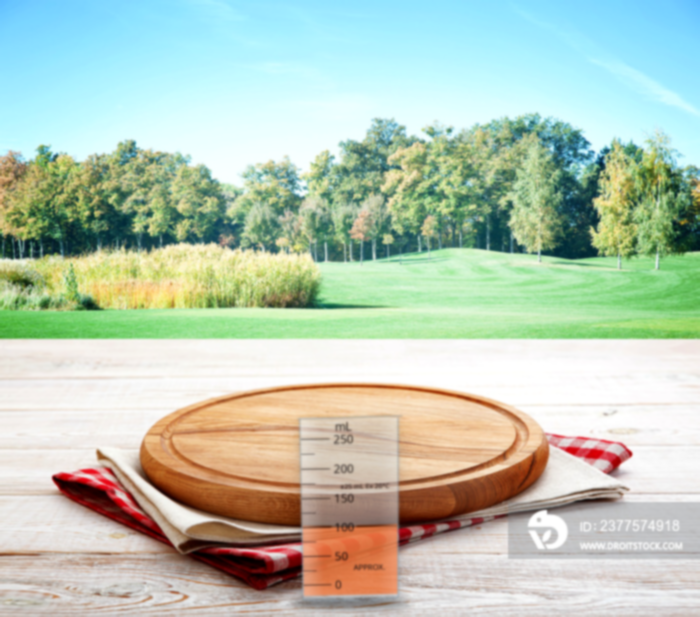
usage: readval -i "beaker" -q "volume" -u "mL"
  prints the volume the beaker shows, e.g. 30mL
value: 100mL
